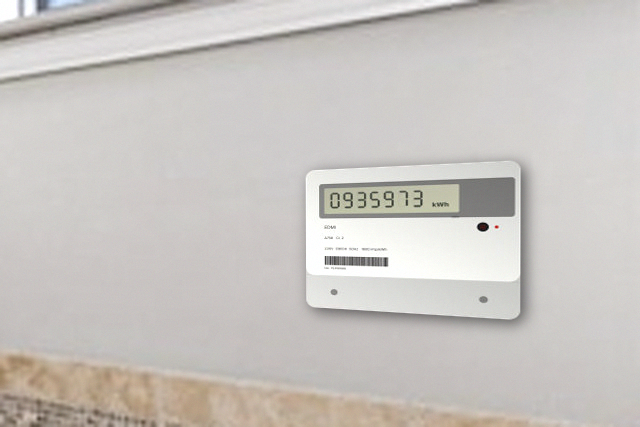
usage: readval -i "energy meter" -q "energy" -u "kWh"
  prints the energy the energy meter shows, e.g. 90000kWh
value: 935973kWh
